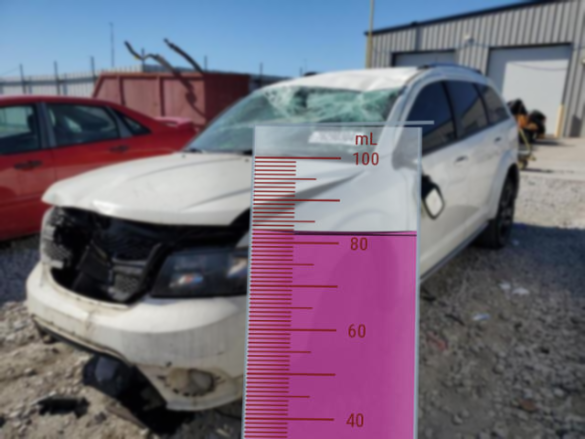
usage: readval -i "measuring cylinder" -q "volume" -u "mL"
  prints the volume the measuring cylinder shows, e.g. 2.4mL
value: 82mL
